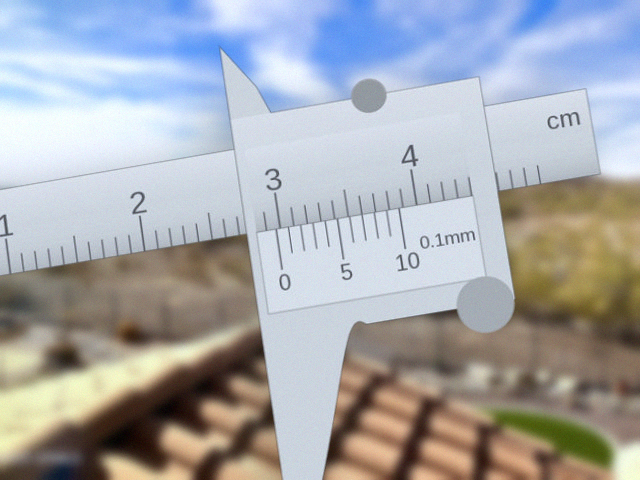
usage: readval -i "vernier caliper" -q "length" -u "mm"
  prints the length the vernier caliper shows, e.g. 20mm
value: 29.7mm
